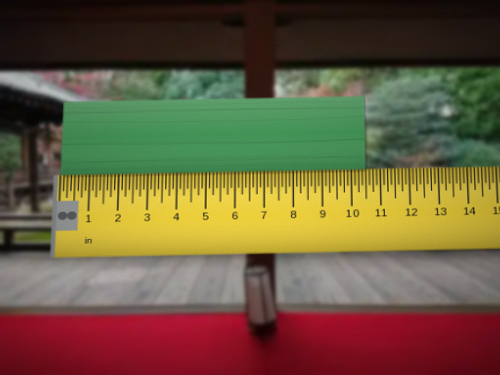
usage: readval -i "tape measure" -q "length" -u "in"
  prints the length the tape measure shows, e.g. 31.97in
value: 10.5in
